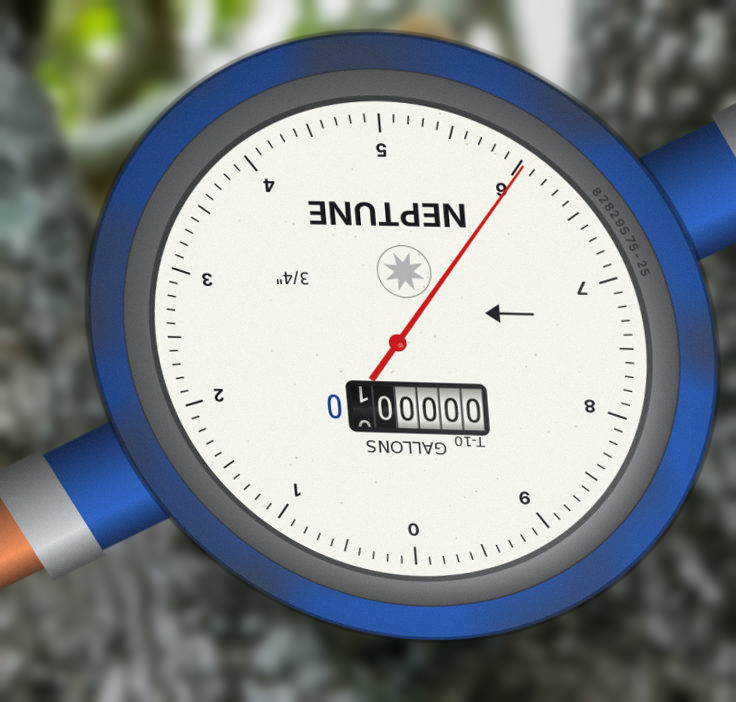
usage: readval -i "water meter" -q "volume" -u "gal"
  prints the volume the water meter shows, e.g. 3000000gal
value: 6.0gal
